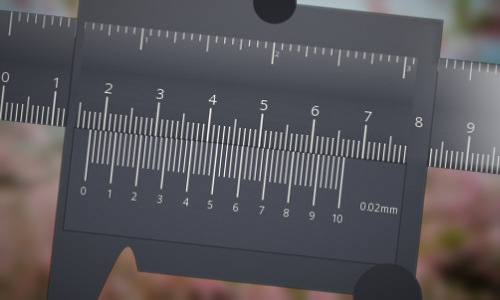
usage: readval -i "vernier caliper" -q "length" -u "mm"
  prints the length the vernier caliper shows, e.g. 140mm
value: 17.5mm
